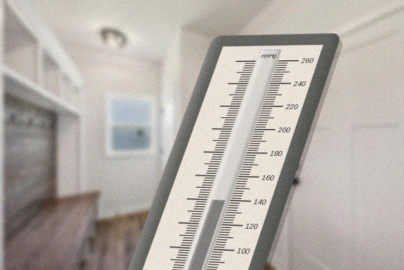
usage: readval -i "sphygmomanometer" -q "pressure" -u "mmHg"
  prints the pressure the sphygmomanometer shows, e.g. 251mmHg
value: 140mmHg
